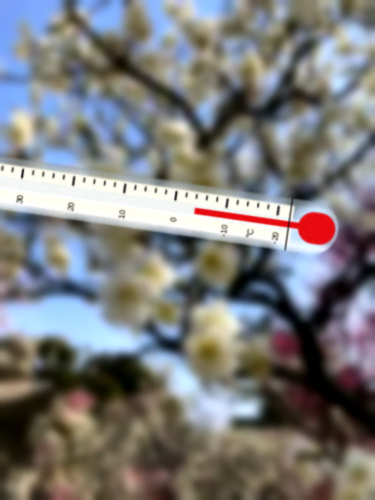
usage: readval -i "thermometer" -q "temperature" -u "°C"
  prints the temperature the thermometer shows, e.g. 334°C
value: -4°C
